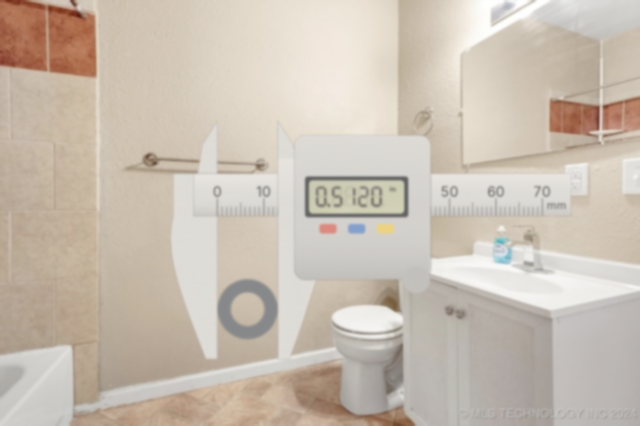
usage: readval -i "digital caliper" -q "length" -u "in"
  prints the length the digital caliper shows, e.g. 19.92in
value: 0.5120in
